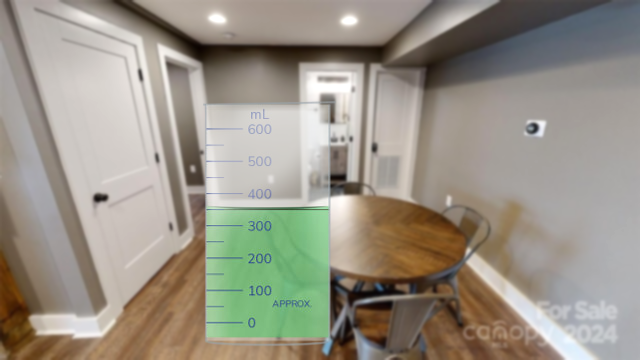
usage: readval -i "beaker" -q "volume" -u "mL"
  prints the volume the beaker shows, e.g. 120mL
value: 350mL
